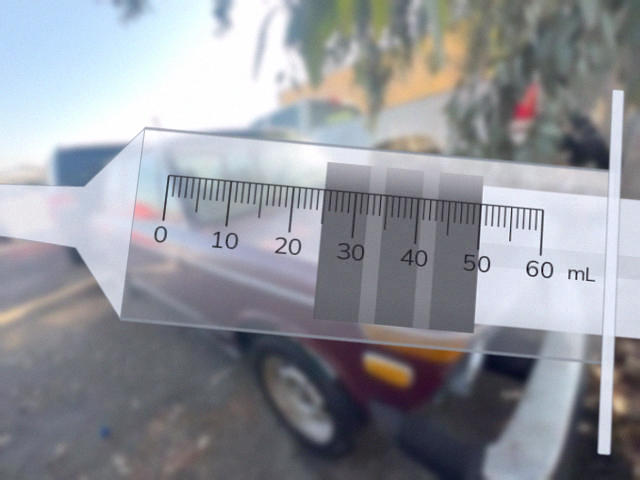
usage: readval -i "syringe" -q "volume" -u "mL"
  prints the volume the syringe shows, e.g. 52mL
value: 25mL
